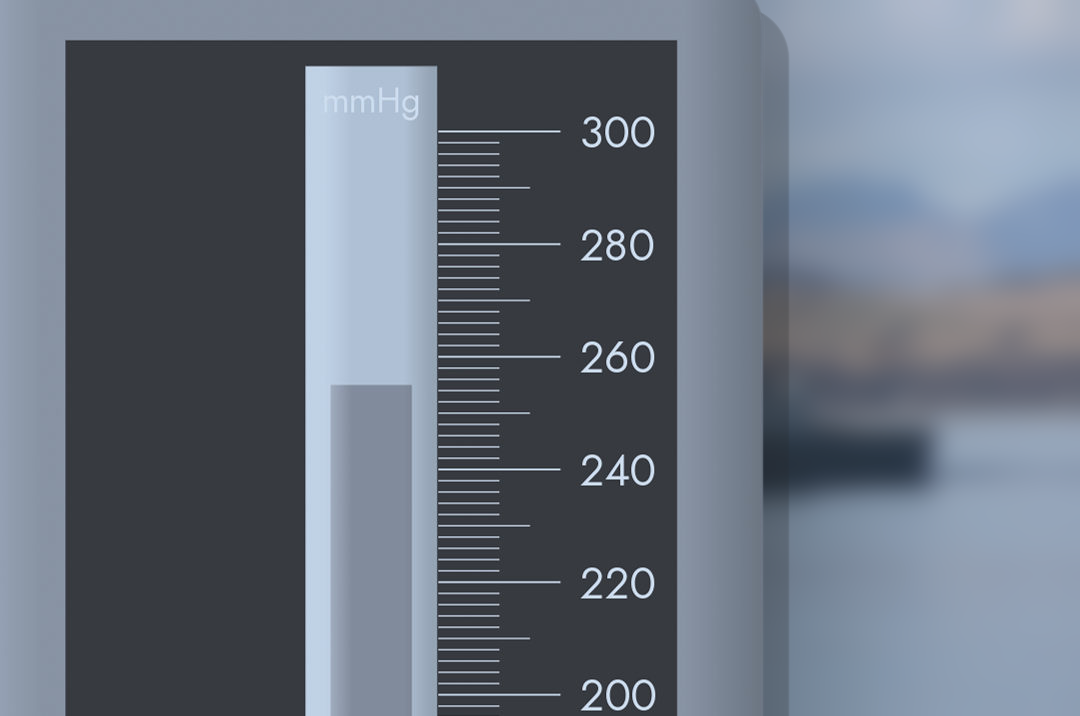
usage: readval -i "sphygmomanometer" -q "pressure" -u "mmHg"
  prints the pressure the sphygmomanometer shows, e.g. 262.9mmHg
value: 255mmHg
